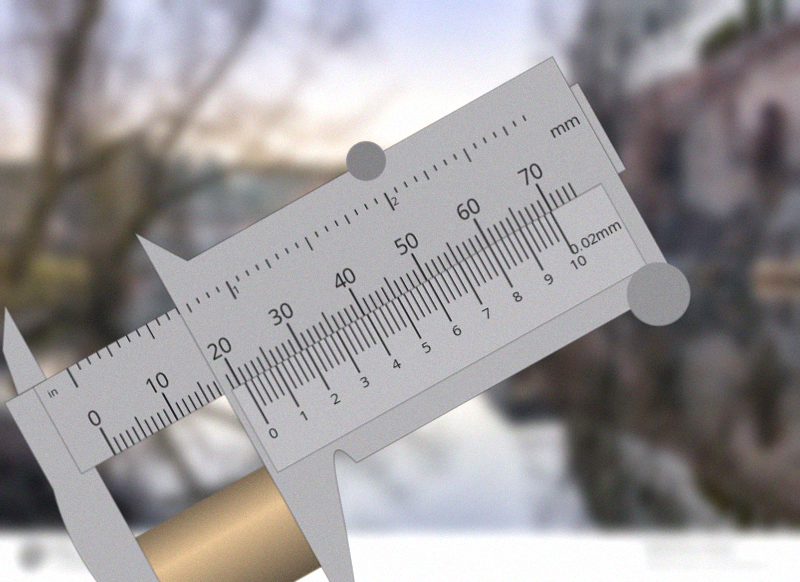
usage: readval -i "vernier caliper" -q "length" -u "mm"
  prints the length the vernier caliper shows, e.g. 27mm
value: 20.8mm
